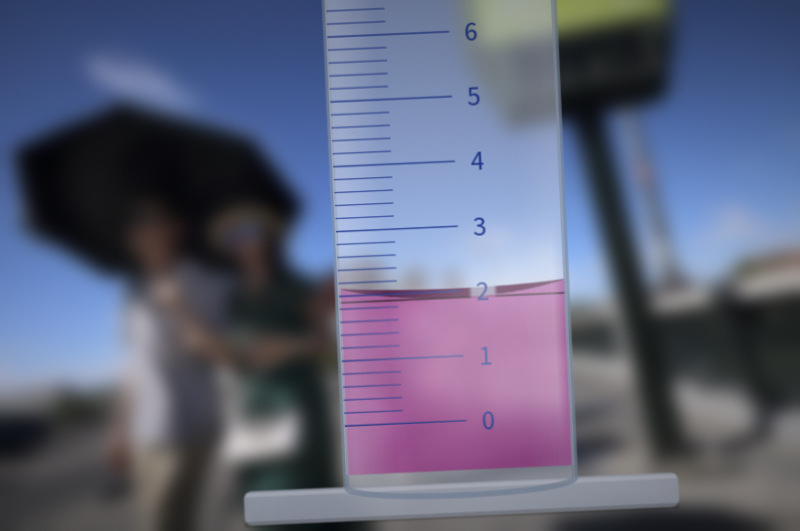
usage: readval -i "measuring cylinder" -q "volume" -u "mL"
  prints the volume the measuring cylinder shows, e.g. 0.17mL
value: 1.9mL
